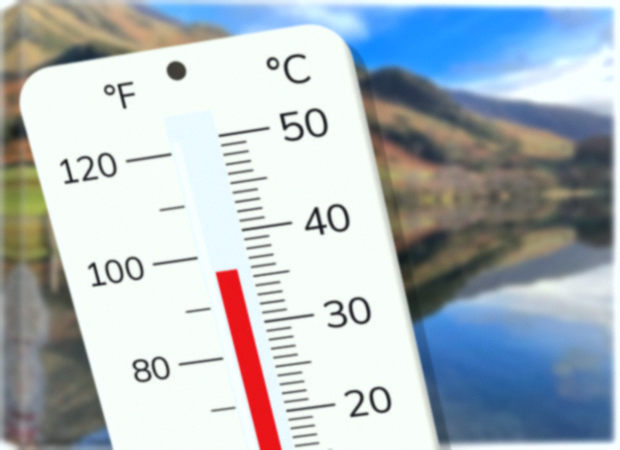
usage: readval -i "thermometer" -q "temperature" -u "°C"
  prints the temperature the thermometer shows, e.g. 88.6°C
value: 36°C
